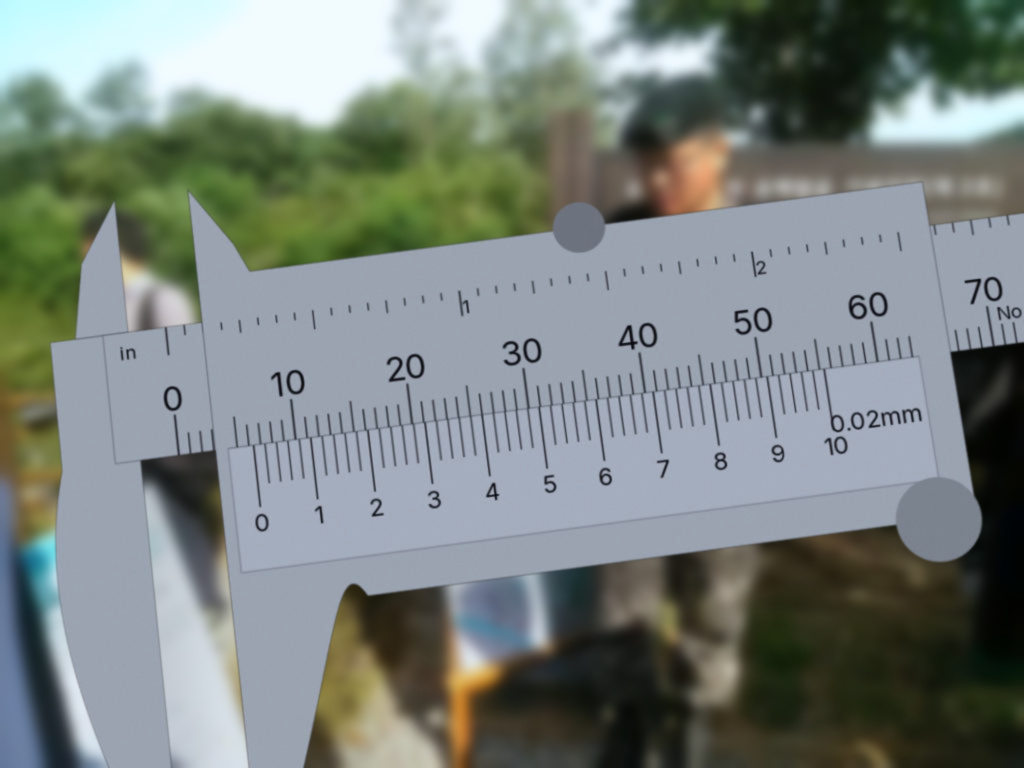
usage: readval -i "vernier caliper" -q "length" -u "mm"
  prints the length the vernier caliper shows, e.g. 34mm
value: 6.4mm
